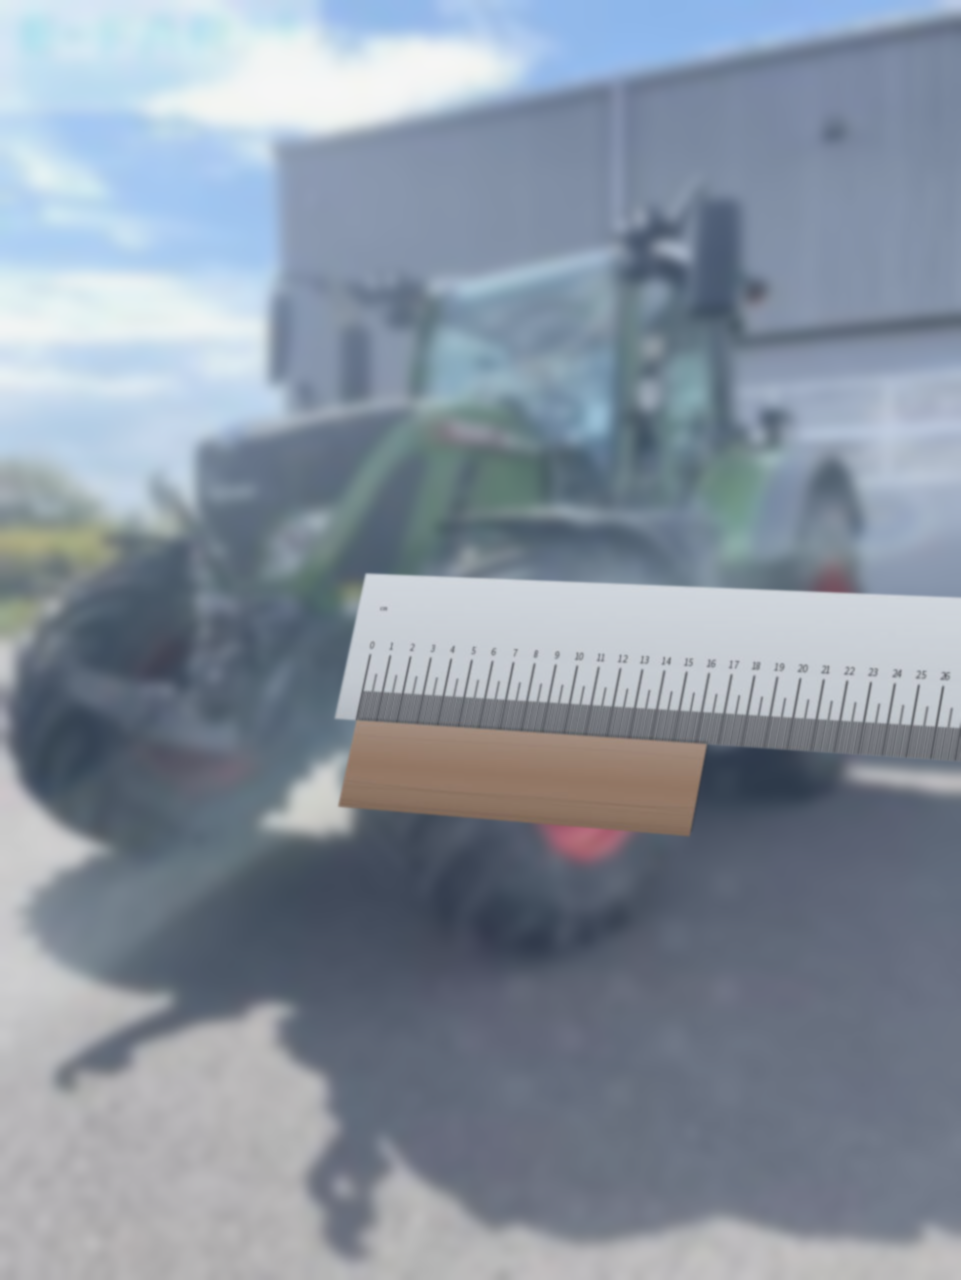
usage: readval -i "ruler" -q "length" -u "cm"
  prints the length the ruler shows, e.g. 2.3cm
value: 16.5cm
